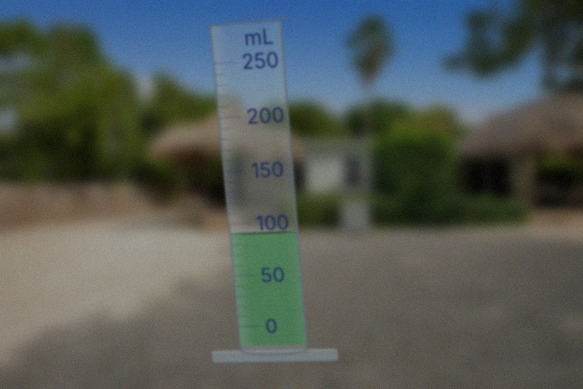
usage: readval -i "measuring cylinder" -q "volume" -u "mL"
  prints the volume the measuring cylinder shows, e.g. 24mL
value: 90mL
